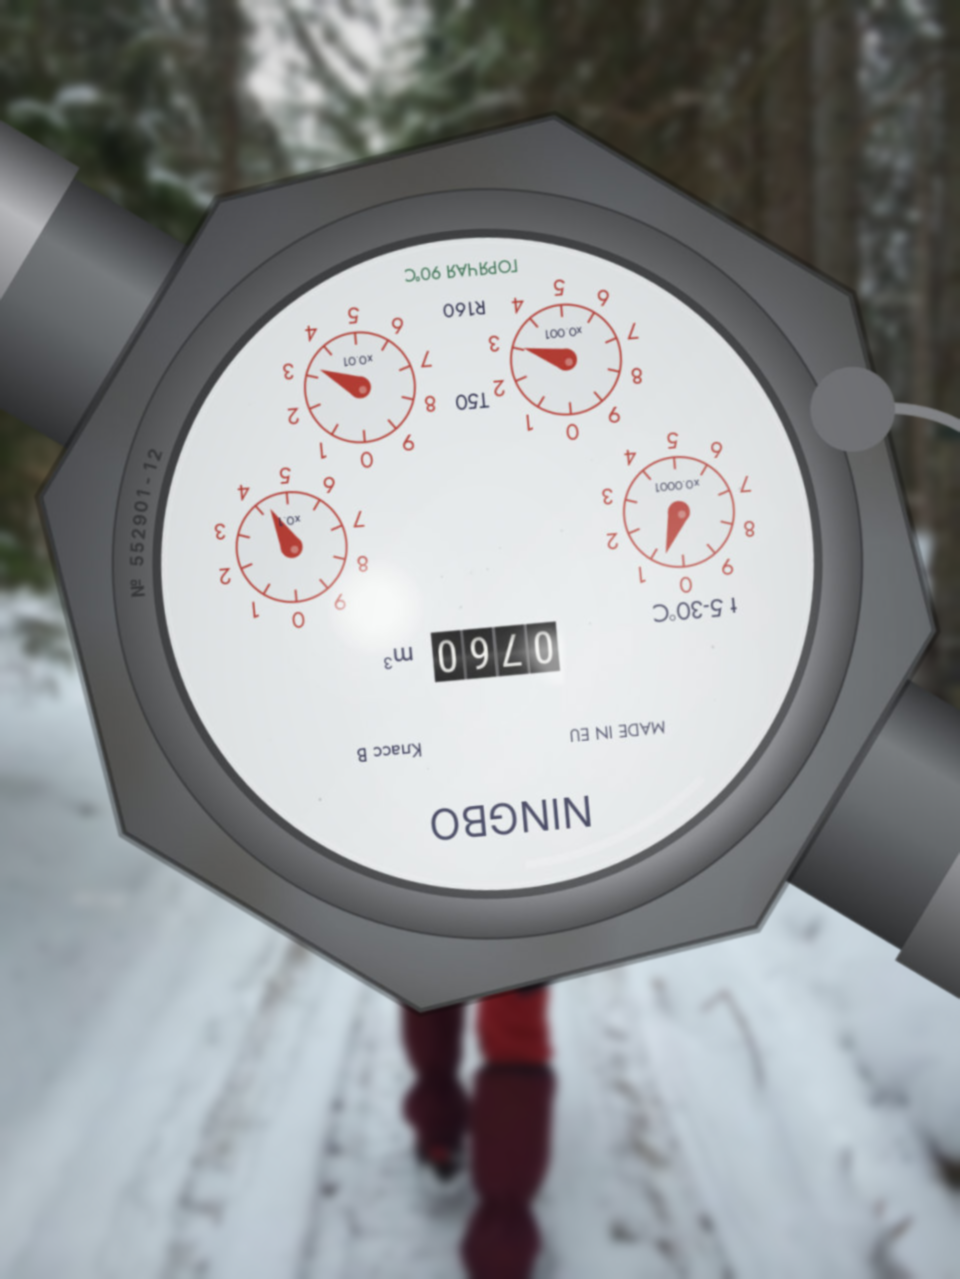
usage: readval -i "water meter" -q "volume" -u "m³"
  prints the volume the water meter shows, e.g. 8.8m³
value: 760.4330m³
